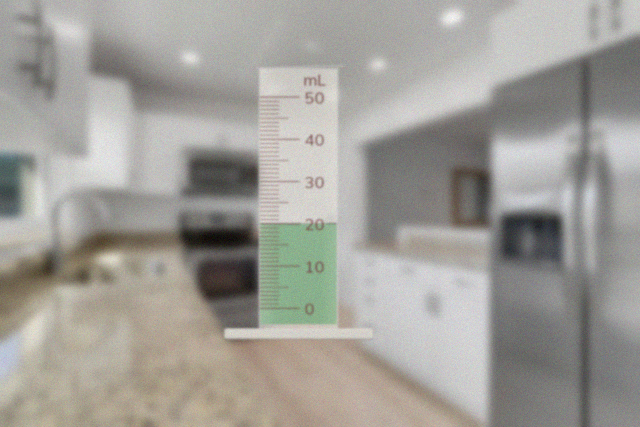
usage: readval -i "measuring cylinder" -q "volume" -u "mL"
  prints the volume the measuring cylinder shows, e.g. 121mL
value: 20mL
